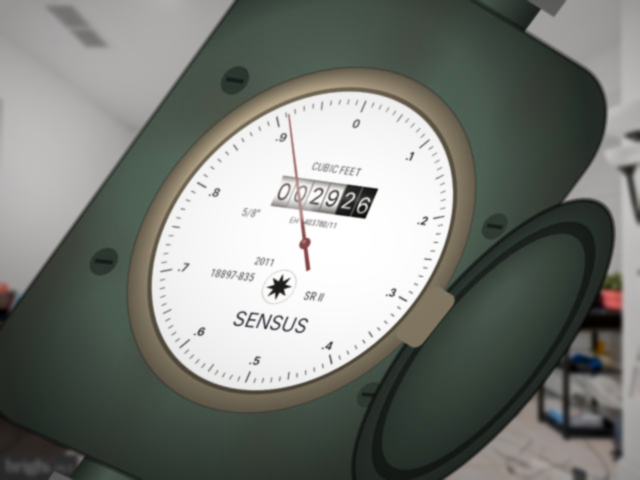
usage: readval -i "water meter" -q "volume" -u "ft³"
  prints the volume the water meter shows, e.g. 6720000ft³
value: 2925.91ft³
